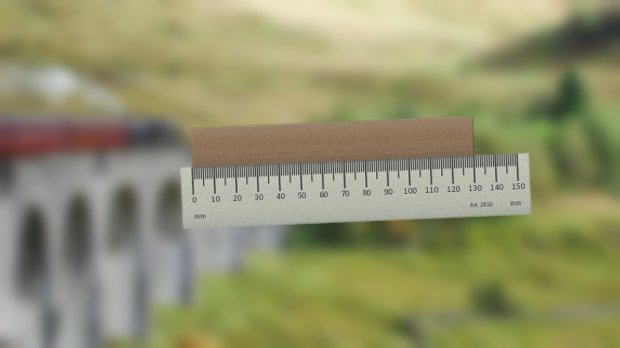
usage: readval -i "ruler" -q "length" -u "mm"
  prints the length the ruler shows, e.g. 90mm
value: 130mm
